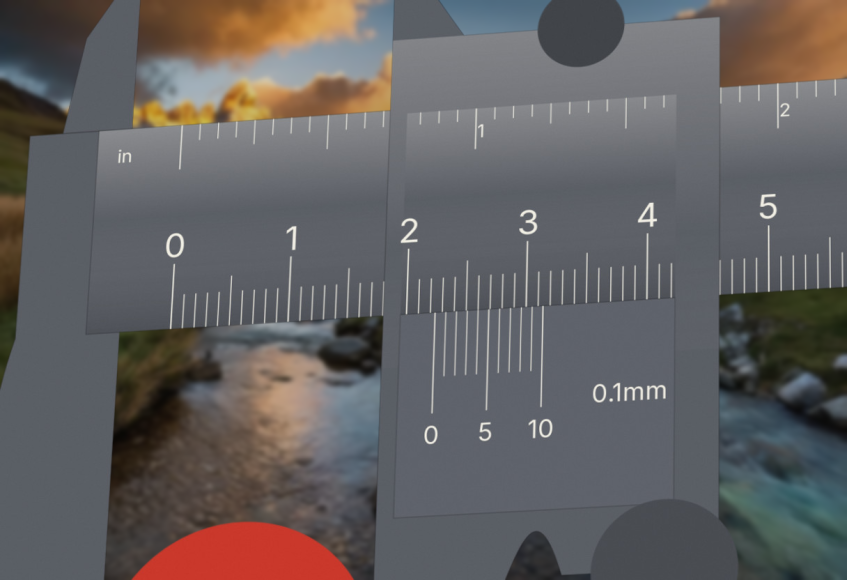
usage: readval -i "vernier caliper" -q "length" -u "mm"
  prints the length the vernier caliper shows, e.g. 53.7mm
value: 22.4mm
